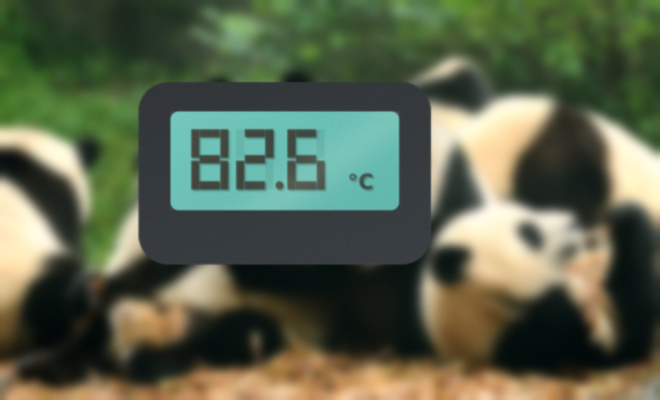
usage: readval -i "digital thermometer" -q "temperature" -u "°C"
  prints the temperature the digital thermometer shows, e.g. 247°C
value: 82.6°C
